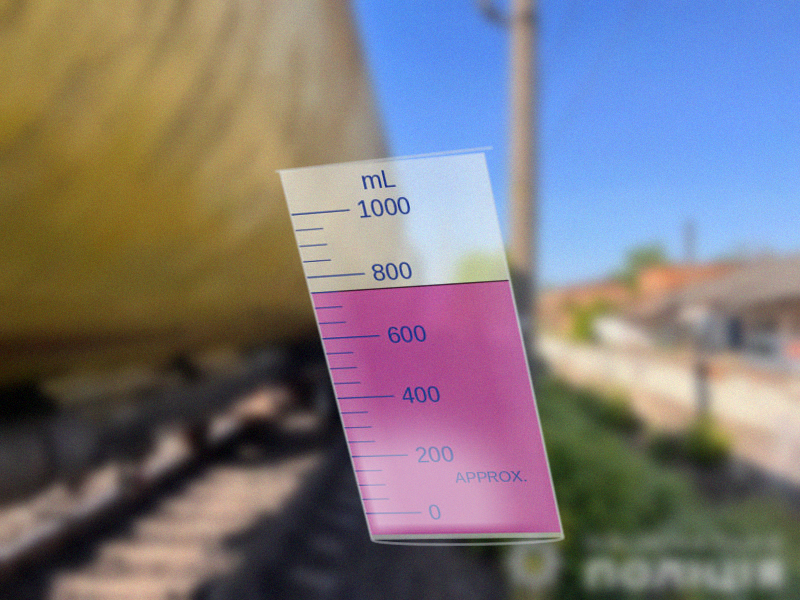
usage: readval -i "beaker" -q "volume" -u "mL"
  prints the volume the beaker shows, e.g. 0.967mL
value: 750mL
